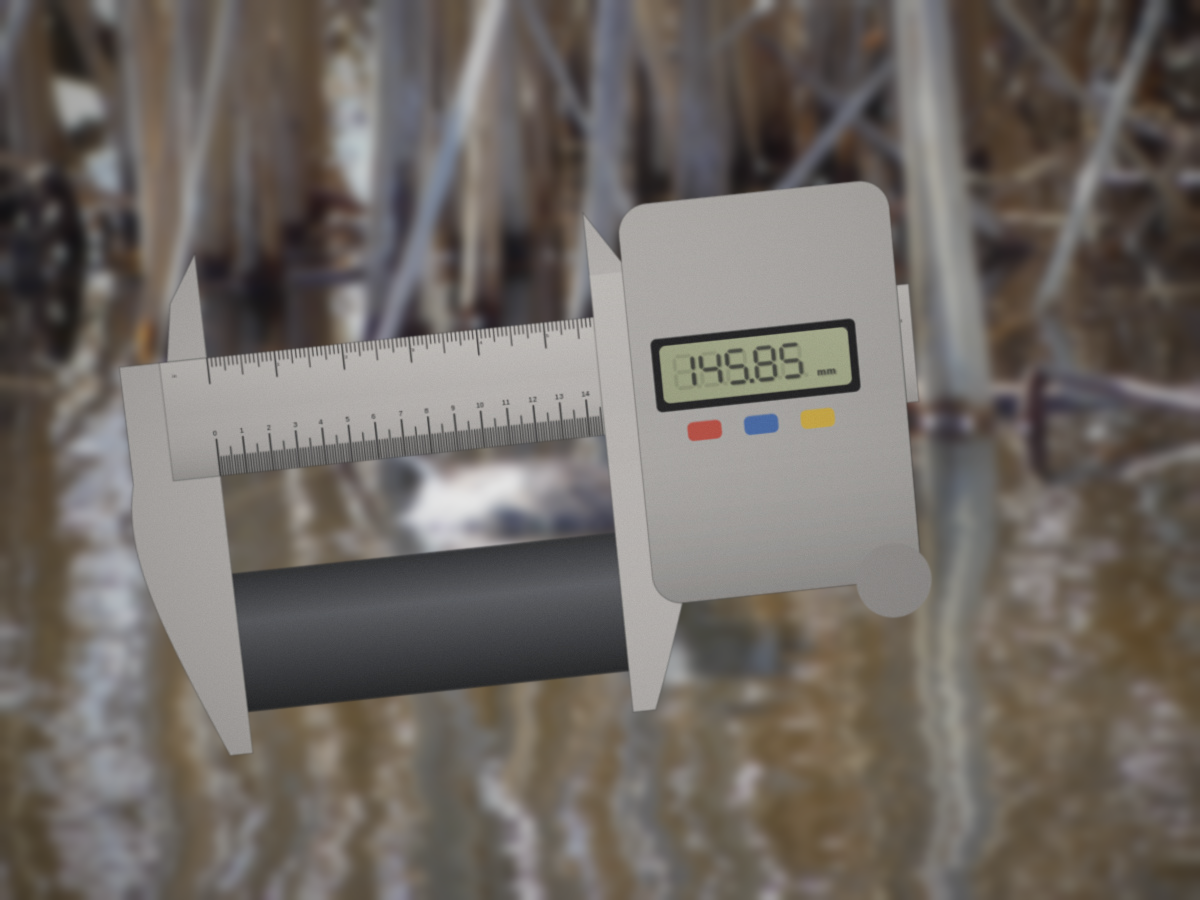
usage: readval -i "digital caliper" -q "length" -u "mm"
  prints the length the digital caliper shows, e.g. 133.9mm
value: 145.85mm
